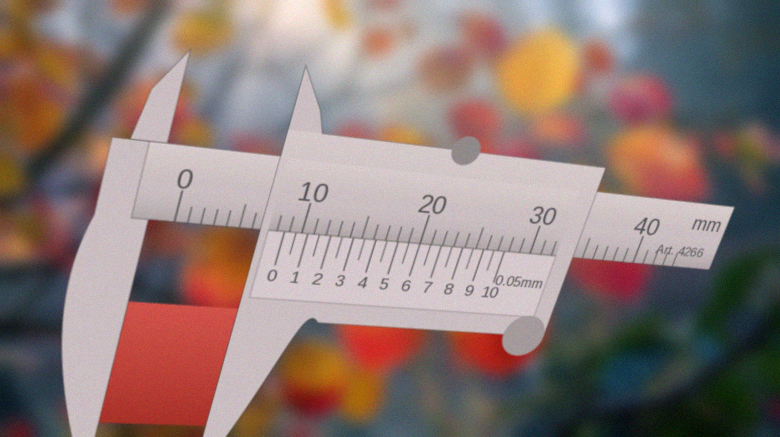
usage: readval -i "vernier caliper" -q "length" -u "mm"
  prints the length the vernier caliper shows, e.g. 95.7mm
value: 8.6mm
